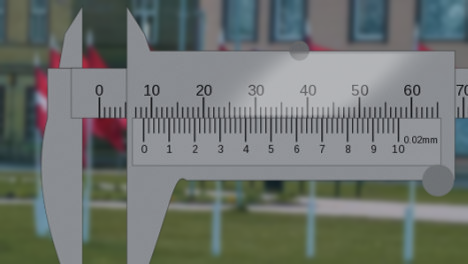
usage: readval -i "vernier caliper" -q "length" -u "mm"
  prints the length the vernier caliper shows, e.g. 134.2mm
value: 8.5mm
